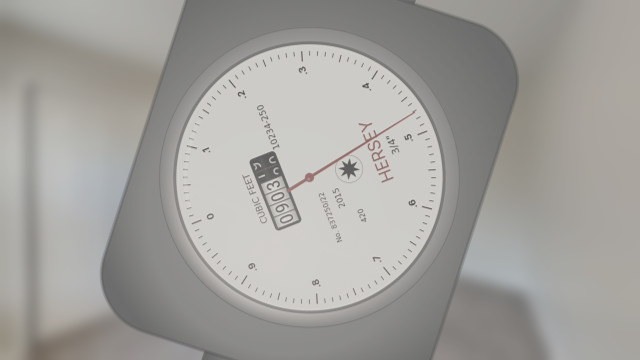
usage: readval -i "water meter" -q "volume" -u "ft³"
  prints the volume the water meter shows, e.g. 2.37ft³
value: 90319.47ft³
